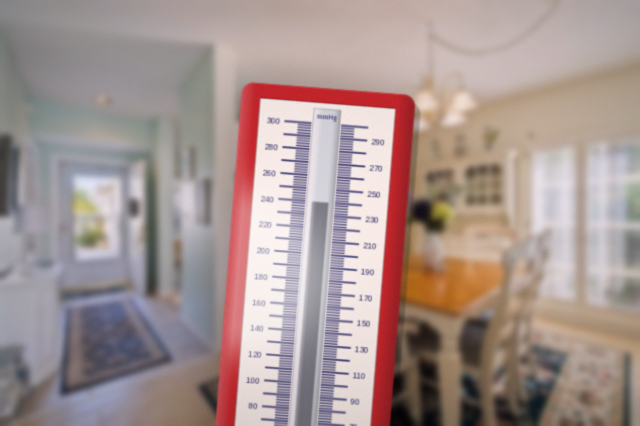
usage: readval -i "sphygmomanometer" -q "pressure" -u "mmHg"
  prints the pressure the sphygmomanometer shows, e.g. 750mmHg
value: 240mmHg
